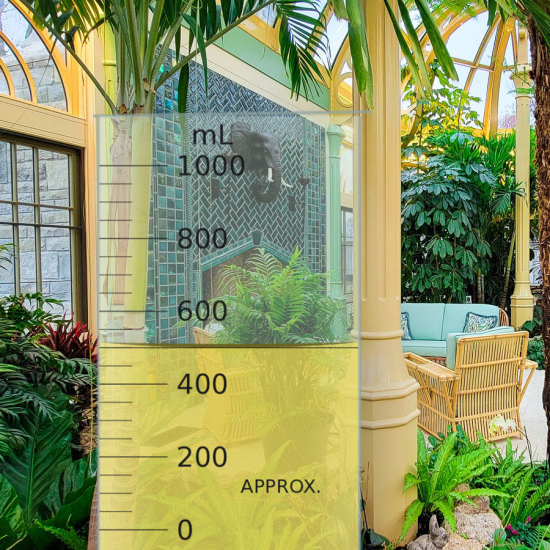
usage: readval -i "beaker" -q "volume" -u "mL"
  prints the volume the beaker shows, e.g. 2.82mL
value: 500mL
